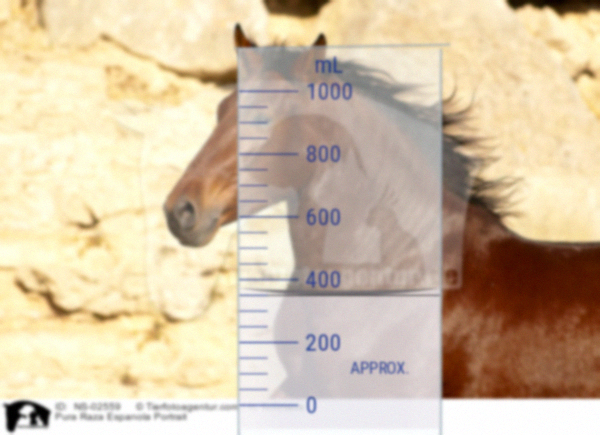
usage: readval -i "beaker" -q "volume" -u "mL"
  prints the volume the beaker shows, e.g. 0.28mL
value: 350mL
